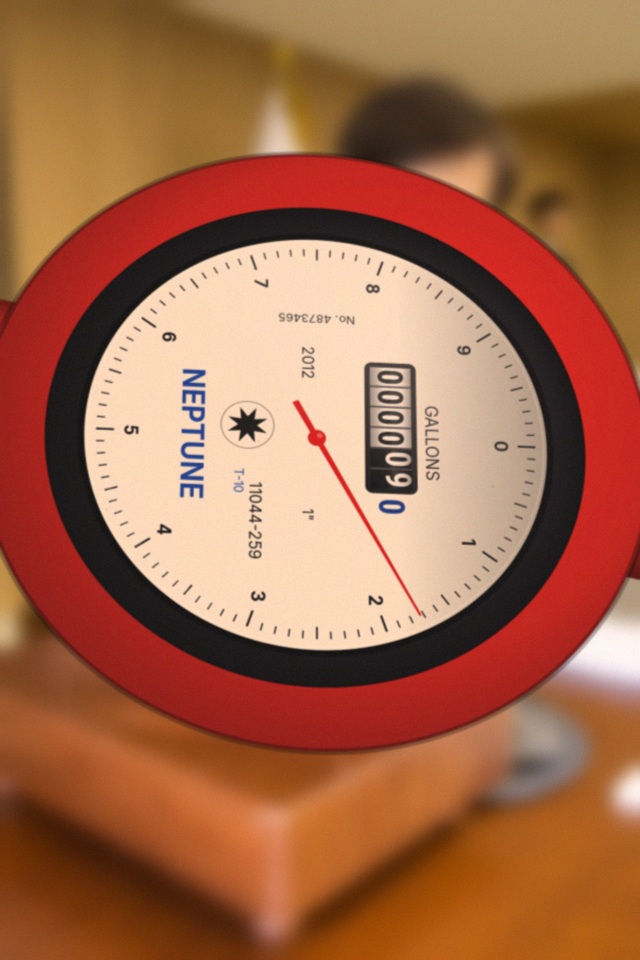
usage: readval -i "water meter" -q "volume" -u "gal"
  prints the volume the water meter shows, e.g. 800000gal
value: 91.7gal
